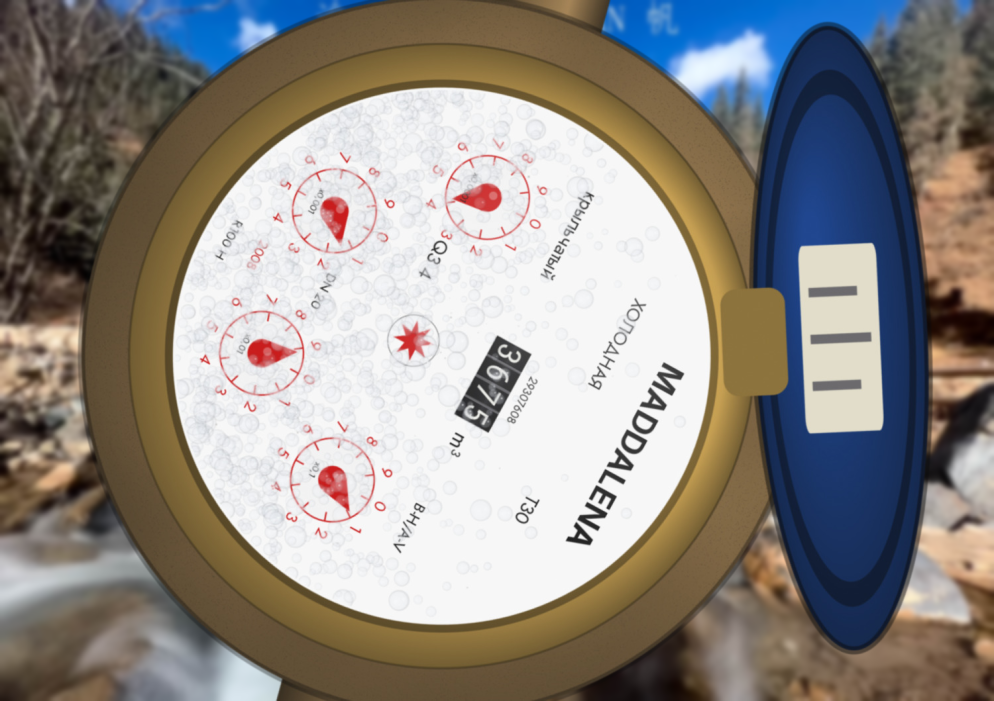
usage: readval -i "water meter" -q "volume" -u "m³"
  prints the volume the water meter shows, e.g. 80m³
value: 3675.0914m³
